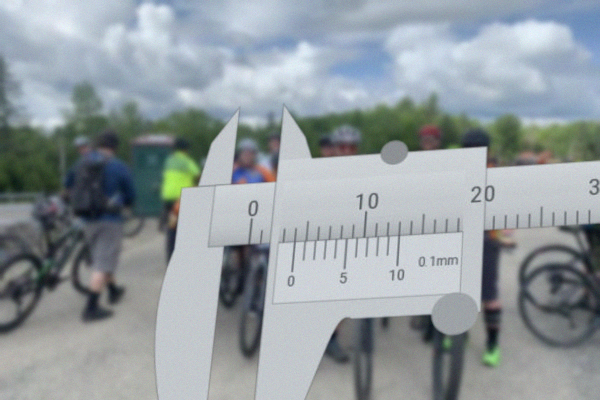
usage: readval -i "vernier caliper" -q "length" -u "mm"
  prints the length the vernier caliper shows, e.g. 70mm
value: 4.0mm
